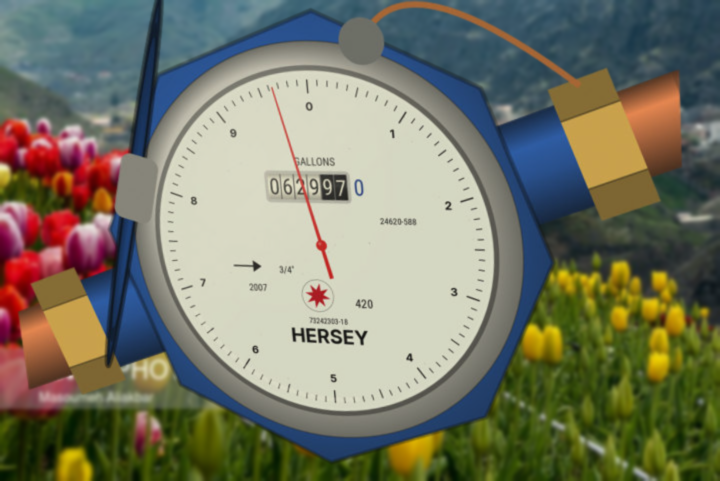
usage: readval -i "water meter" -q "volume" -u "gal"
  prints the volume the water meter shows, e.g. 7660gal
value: 629969.6gal
